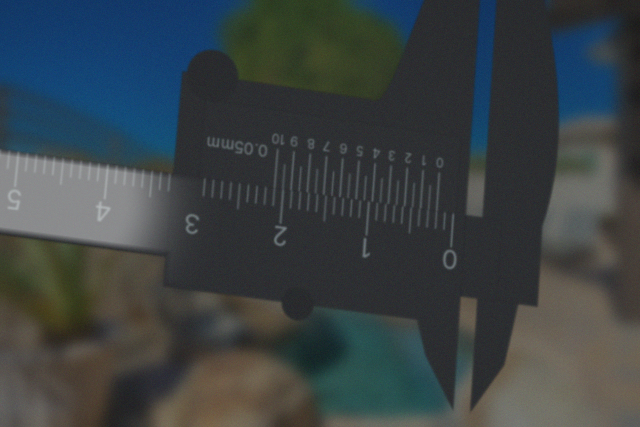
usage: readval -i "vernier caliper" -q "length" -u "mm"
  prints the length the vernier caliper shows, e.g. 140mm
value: 2.0mm
